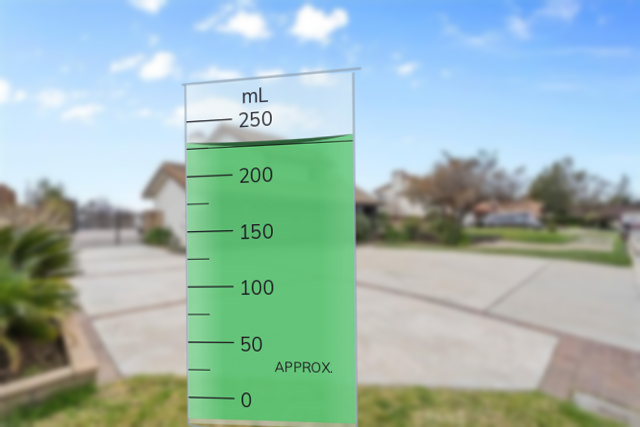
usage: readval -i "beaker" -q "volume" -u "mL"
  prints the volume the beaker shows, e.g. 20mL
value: 225mL
